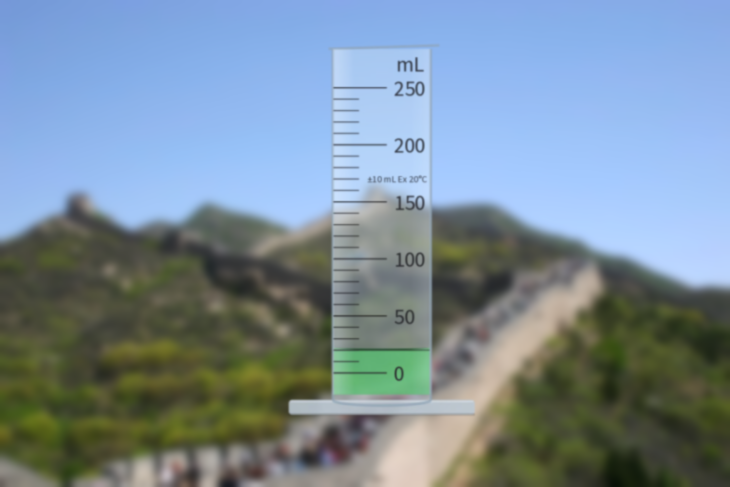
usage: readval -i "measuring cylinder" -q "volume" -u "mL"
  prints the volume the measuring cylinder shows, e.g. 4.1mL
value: 20mL
